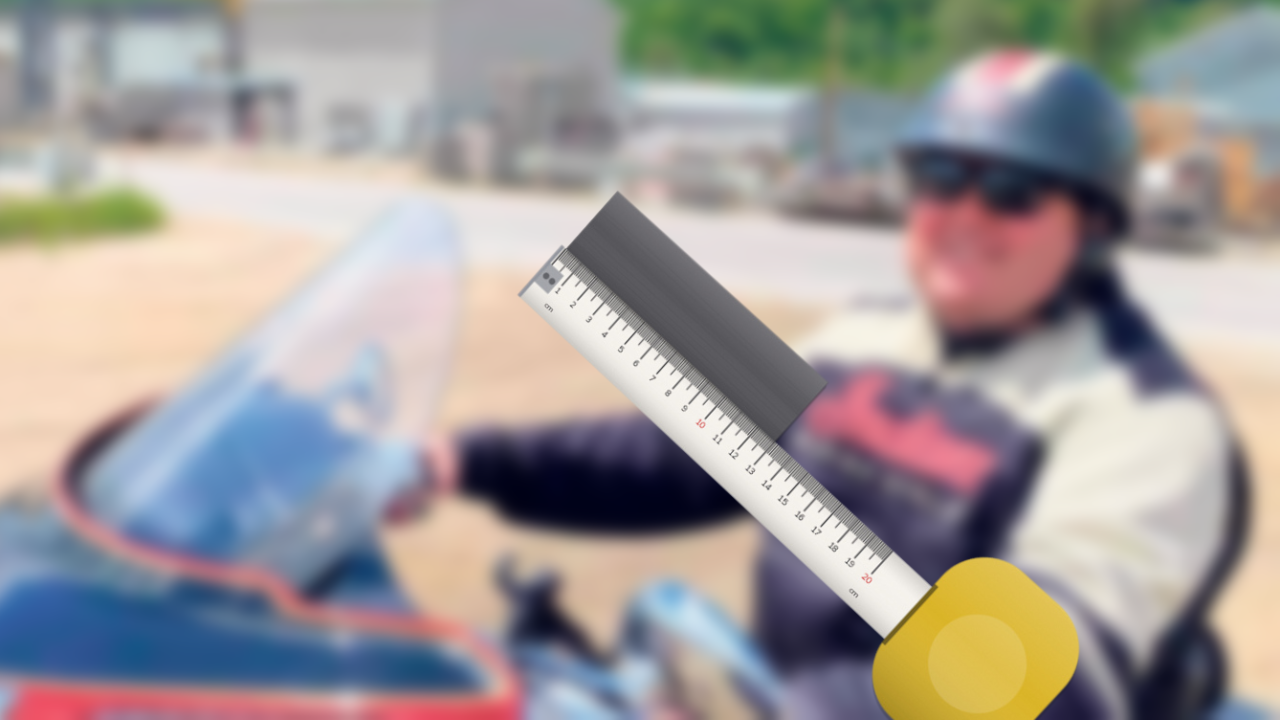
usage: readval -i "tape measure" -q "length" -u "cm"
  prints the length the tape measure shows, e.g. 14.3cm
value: 13cm
